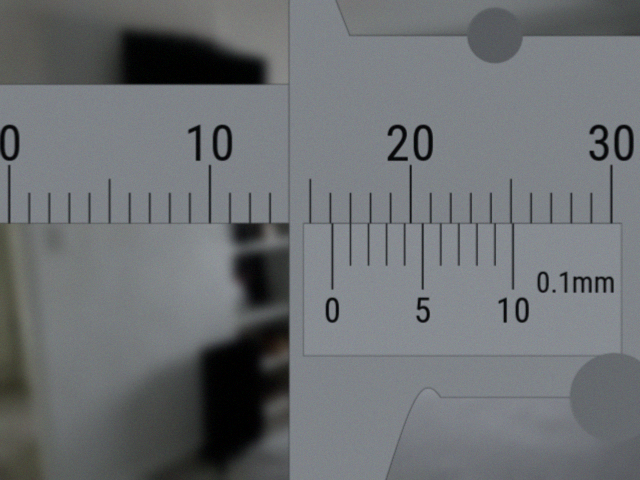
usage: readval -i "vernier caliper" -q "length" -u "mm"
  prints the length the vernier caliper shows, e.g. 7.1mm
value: 16.1mm
